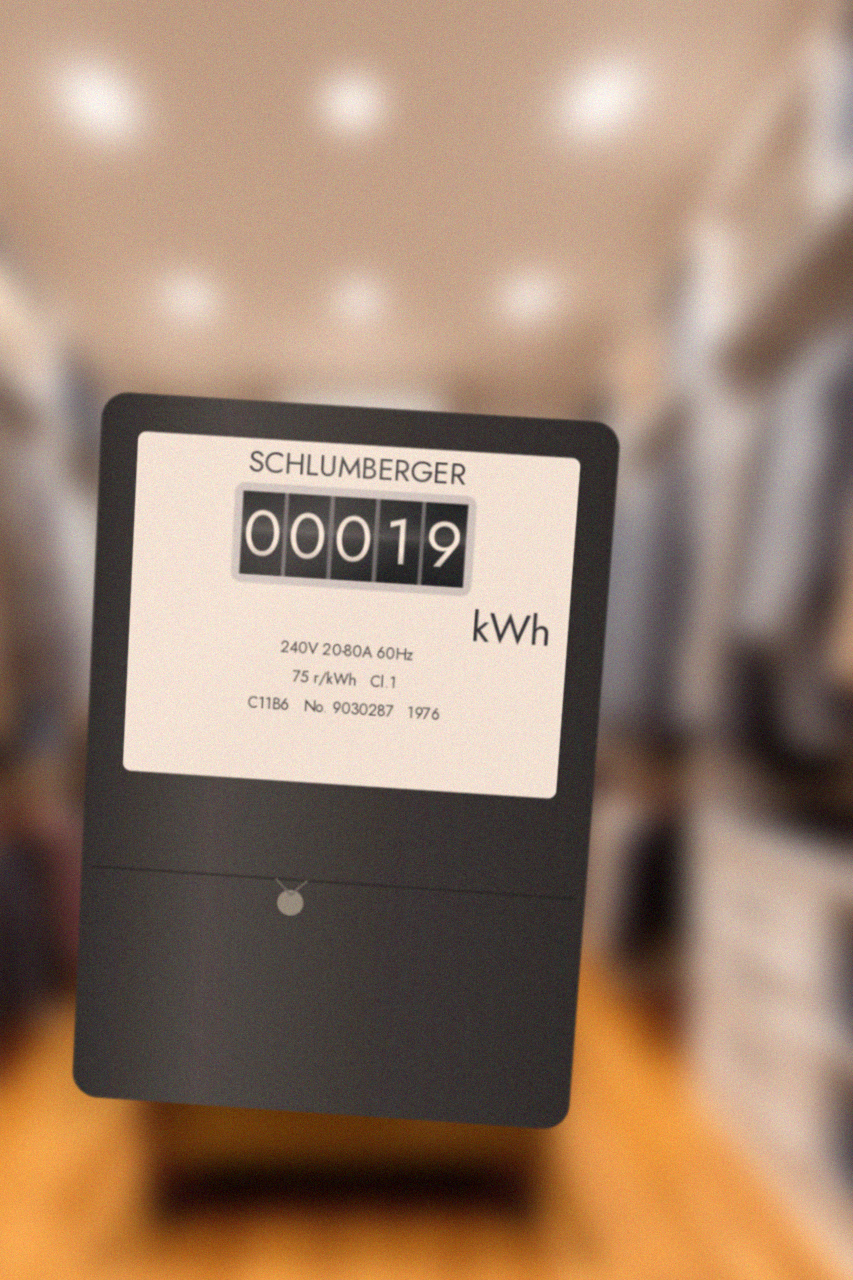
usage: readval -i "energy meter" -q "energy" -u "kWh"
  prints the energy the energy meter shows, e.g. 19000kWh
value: 19kWh
